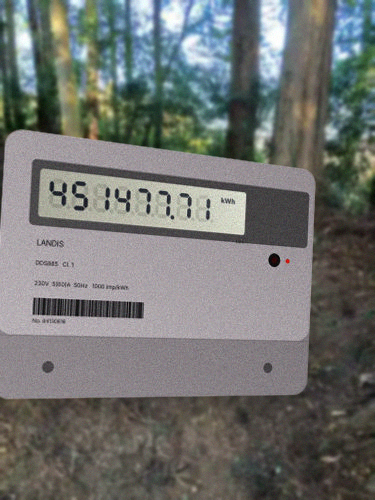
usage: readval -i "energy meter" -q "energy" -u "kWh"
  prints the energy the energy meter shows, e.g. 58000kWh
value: 451477.71kWh
